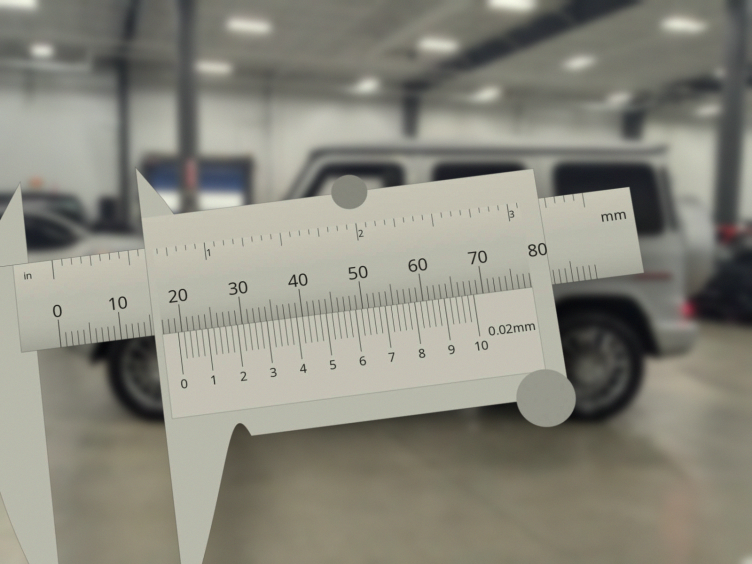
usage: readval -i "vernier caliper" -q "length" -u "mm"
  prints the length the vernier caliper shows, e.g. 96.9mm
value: 19.4mm
